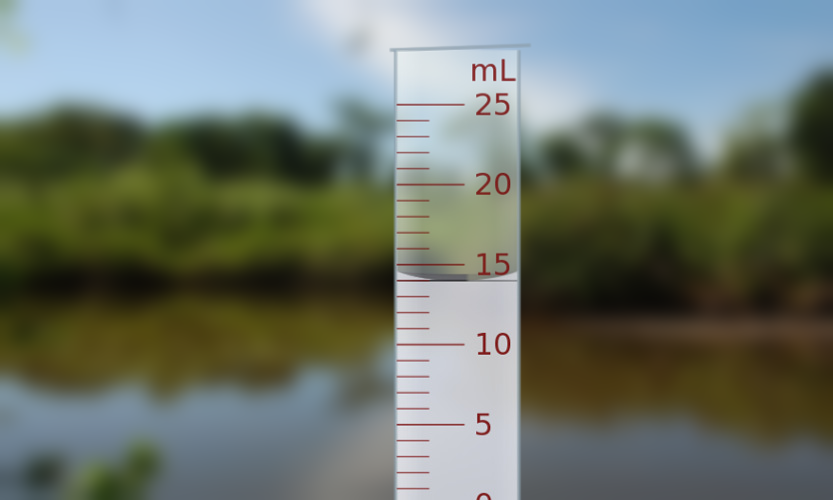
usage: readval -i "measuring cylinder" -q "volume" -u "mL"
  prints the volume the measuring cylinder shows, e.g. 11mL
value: 14mL
